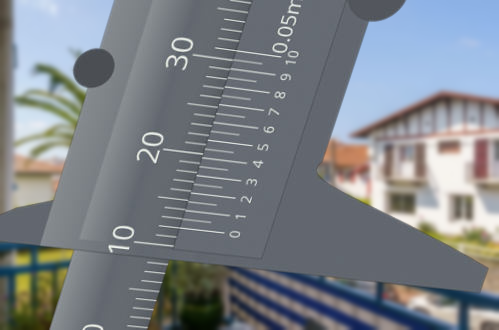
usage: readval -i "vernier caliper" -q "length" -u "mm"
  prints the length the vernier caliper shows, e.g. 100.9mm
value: 12.0mm
